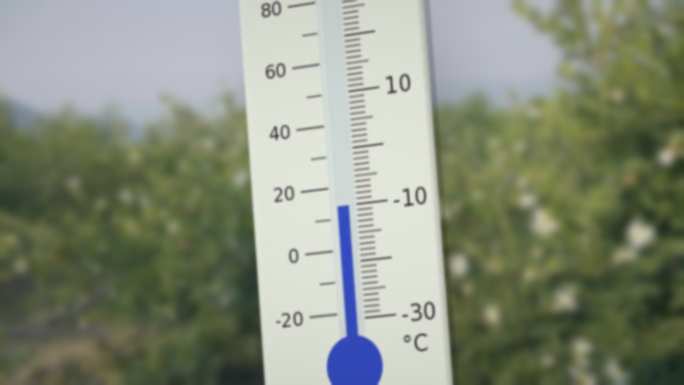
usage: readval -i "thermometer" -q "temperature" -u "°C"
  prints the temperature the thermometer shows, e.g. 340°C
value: -10°C
